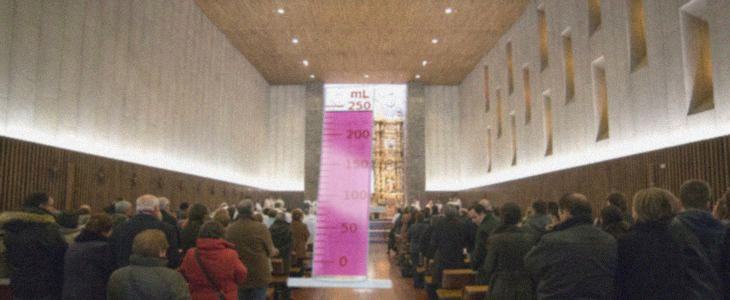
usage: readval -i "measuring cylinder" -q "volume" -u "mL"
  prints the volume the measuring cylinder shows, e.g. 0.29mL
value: 240mL
